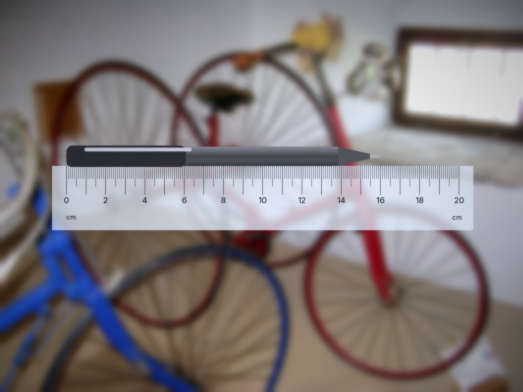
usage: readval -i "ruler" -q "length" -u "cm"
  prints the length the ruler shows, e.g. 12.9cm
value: 16cm
